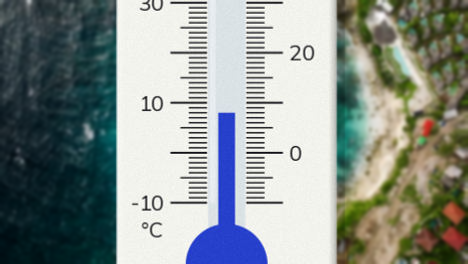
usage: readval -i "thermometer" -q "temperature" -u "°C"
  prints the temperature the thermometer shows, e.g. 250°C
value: 8°C
